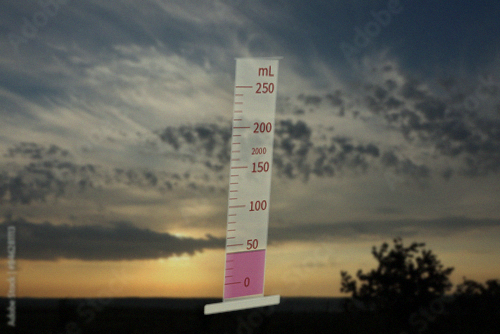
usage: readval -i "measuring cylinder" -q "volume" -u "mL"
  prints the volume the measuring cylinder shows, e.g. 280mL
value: 40mL
